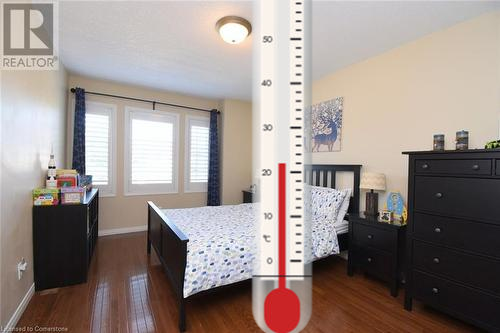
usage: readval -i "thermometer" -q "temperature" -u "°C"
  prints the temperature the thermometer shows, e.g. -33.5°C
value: 22°C
